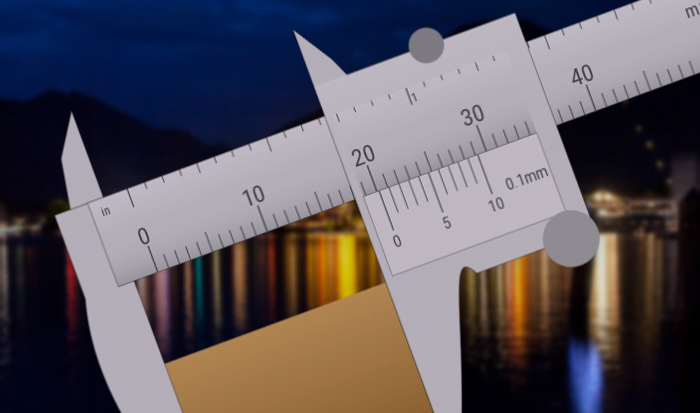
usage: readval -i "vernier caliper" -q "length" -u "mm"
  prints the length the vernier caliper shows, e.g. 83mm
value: 20.2mm
